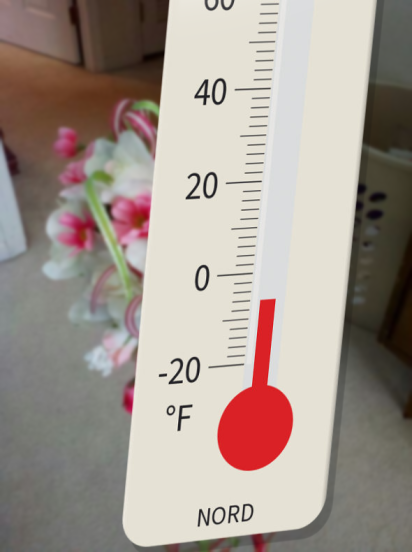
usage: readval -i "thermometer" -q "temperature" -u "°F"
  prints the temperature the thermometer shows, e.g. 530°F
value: -6°F
